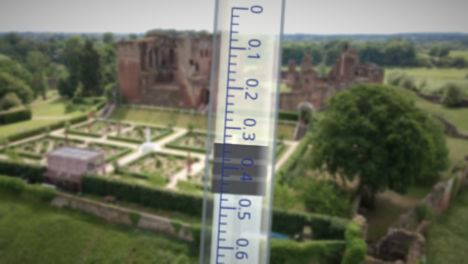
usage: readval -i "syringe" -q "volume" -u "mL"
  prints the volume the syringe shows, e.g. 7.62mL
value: 0.34mL
